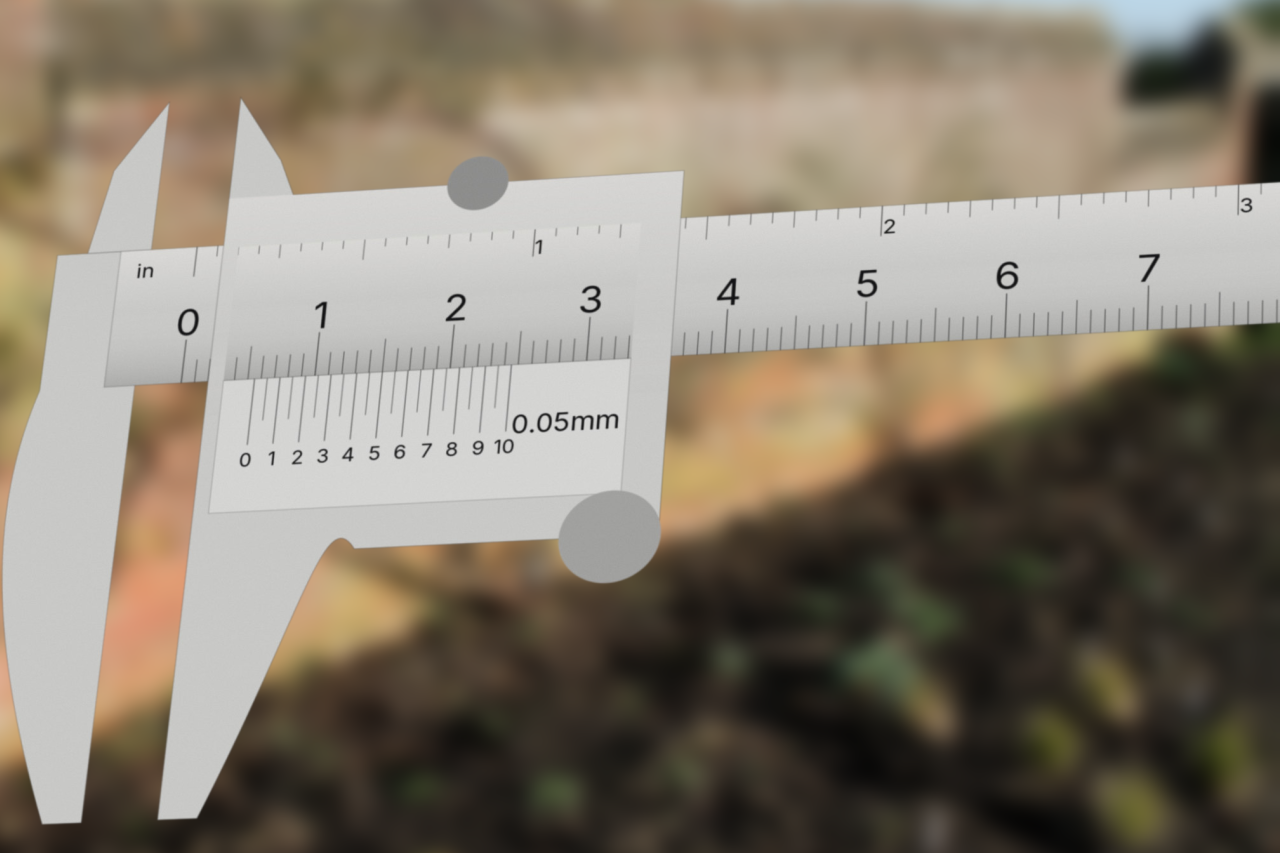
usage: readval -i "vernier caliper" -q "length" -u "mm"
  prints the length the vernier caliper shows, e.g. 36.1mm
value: 5.5mm
